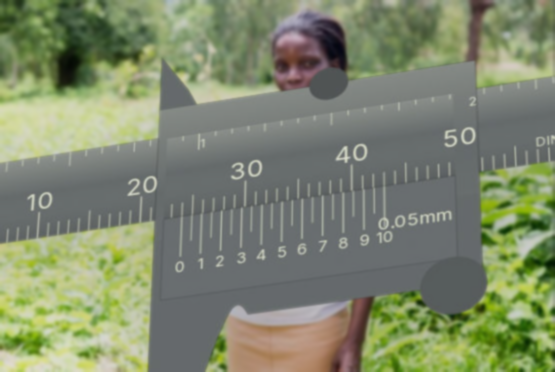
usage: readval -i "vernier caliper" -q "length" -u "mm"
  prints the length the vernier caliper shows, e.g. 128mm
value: 24.0mm
